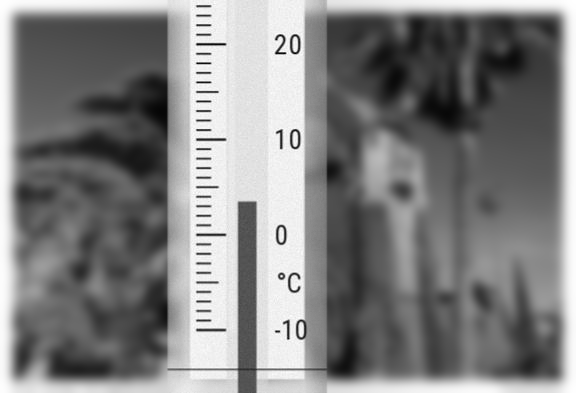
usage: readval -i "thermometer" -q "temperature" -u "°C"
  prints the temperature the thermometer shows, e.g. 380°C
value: 3.5°C
